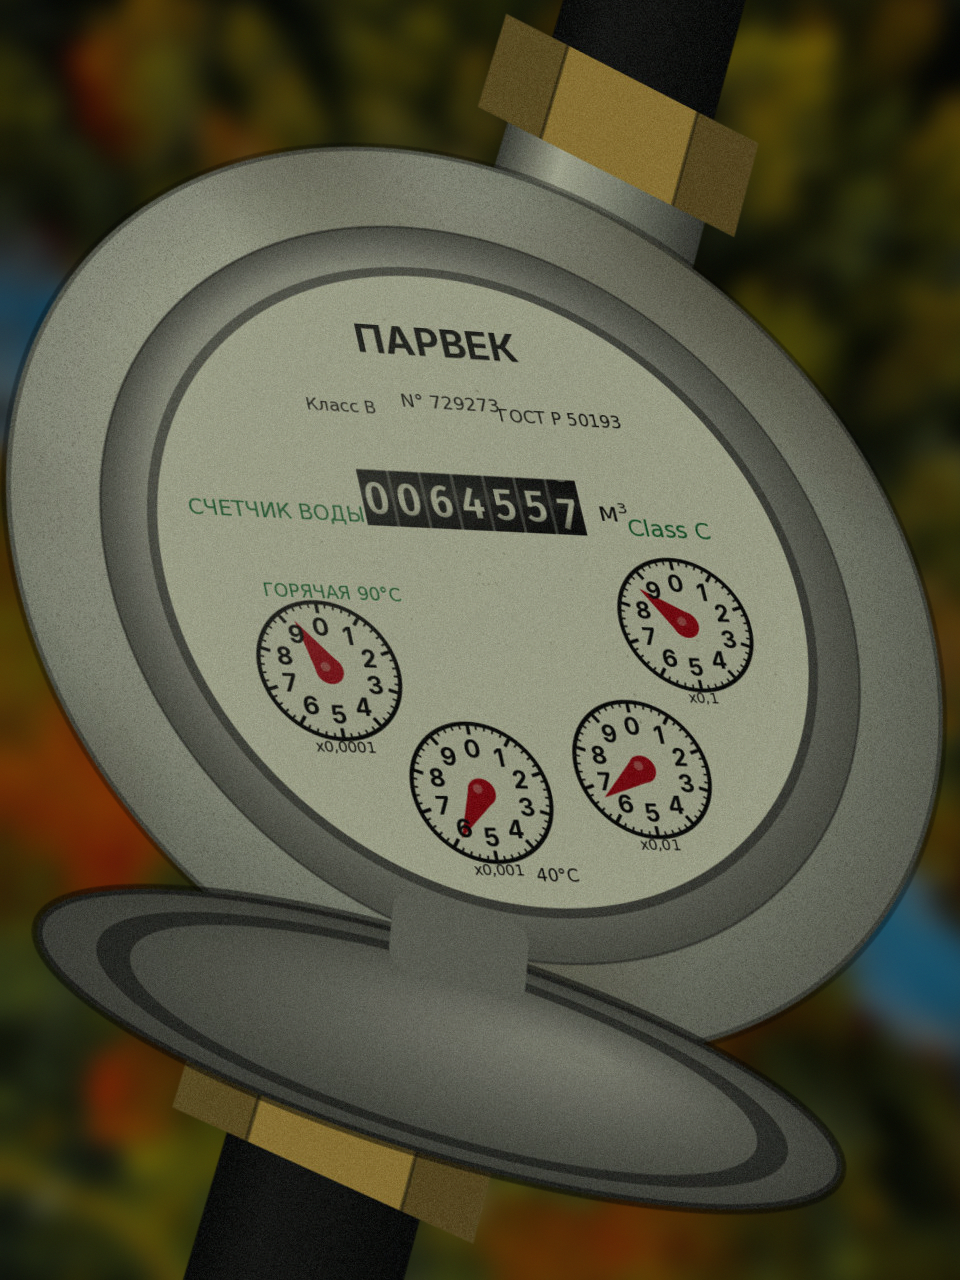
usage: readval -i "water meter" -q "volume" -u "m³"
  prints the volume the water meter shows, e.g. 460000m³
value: 64556.8659m³
